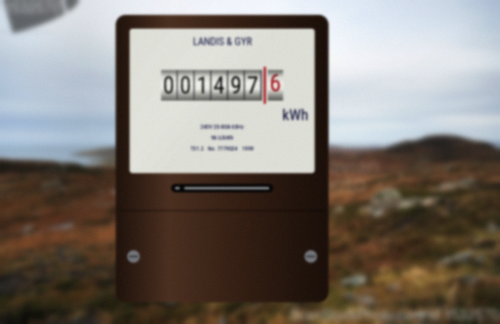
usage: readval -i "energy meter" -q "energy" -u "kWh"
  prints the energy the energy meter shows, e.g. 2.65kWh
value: 1497.6kWh
